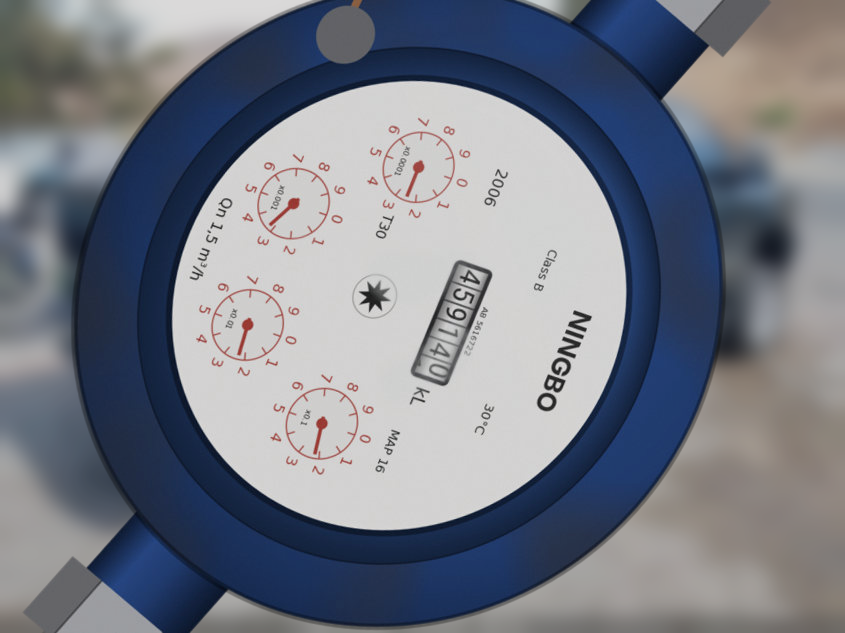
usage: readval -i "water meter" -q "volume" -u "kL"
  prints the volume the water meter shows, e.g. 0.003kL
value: 459140.2232kL
